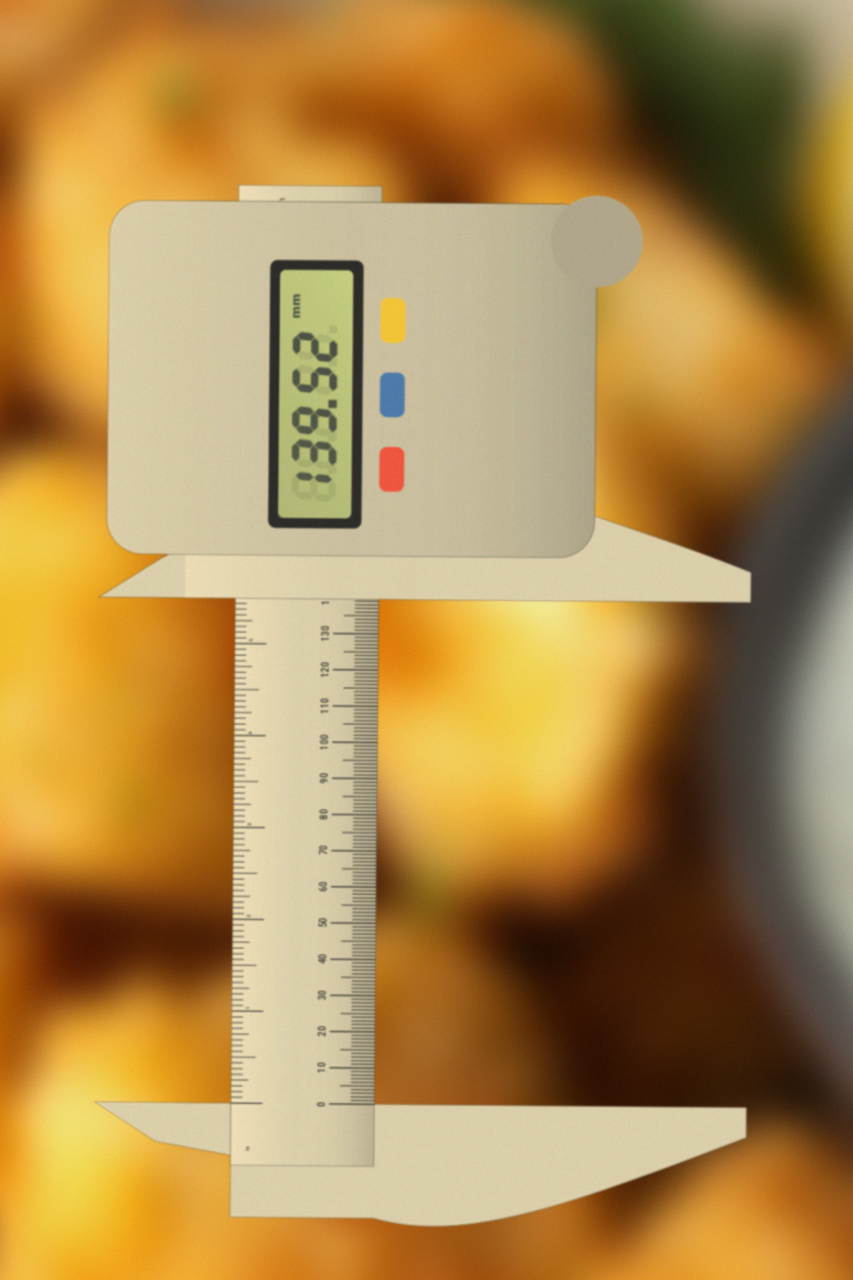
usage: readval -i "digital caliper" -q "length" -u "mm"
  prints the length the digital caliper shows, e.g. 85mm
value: 139.52mm
